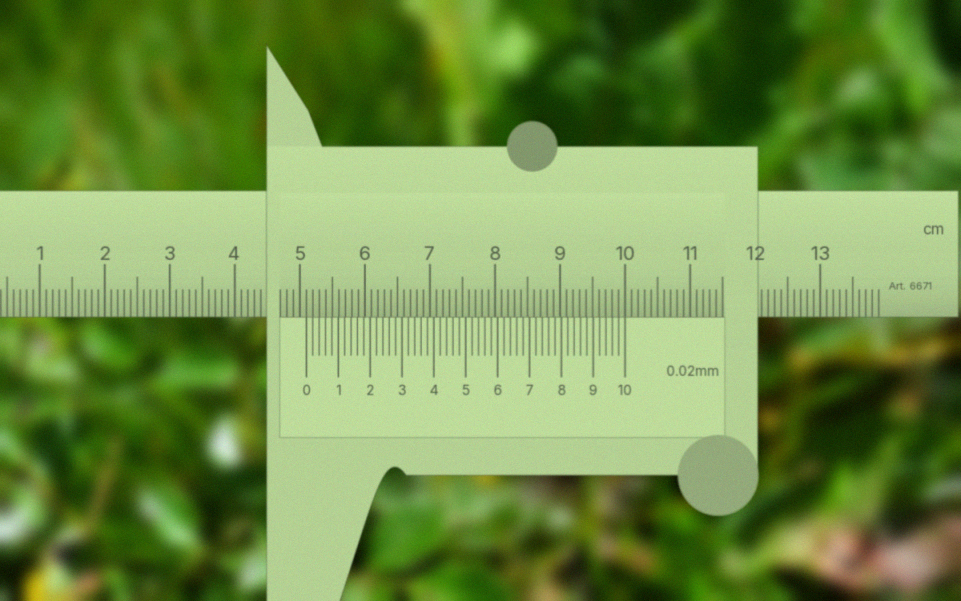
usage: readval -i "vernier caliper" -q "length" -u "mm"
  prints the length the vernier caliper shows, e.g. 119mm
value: 51.0mm
